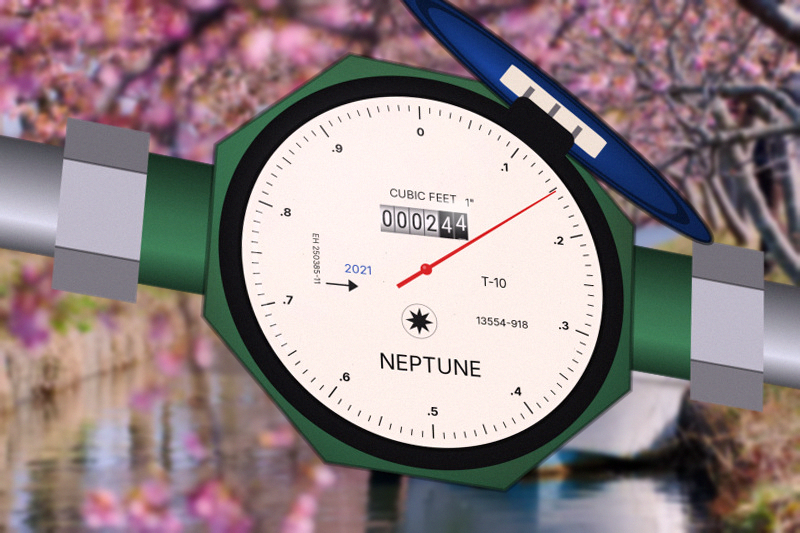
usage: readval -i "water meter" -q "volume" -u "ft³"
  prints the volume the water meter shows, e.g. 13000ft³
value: 244.15ft³
